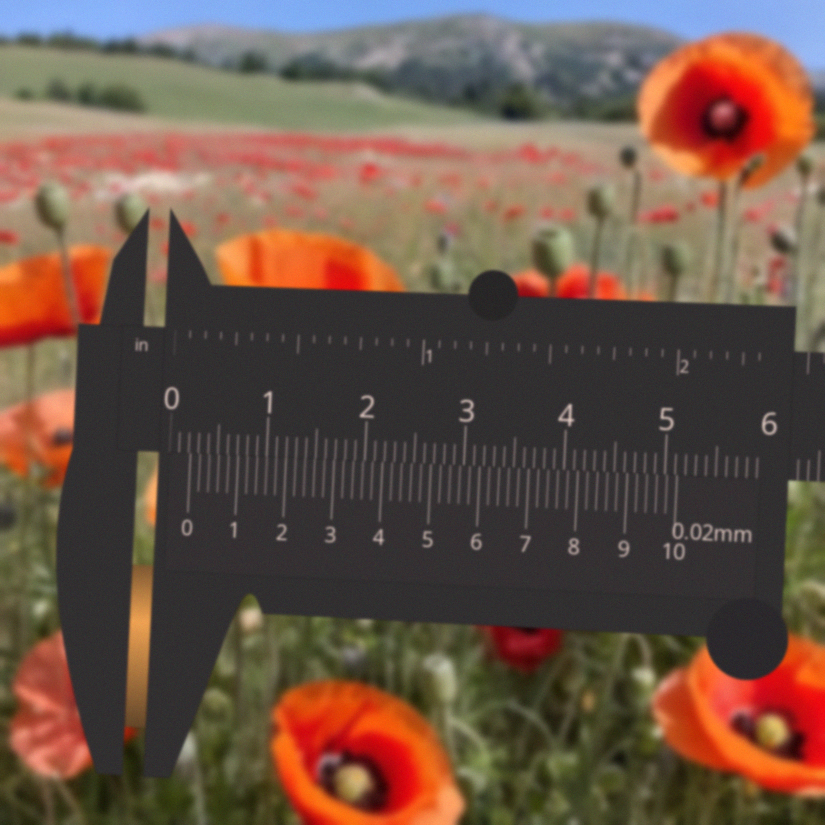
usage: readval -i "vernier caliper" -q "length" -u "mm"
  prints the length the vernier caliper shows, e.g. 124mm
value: 2.2mm
